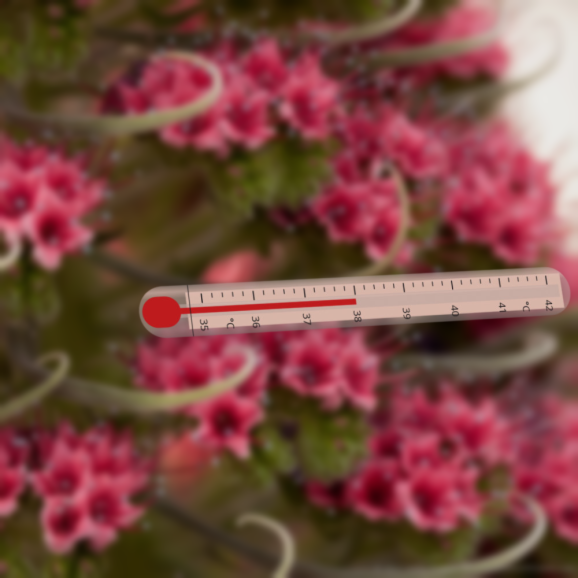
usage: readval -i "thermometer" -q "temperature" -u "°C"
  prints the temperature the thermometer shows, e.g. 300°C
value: 38°C
